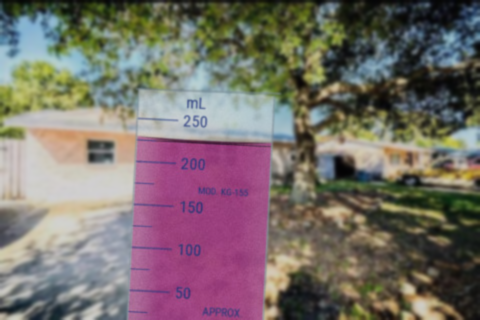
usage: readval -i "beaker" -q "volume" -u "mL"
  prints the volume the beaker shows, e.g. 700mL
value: 225mL
